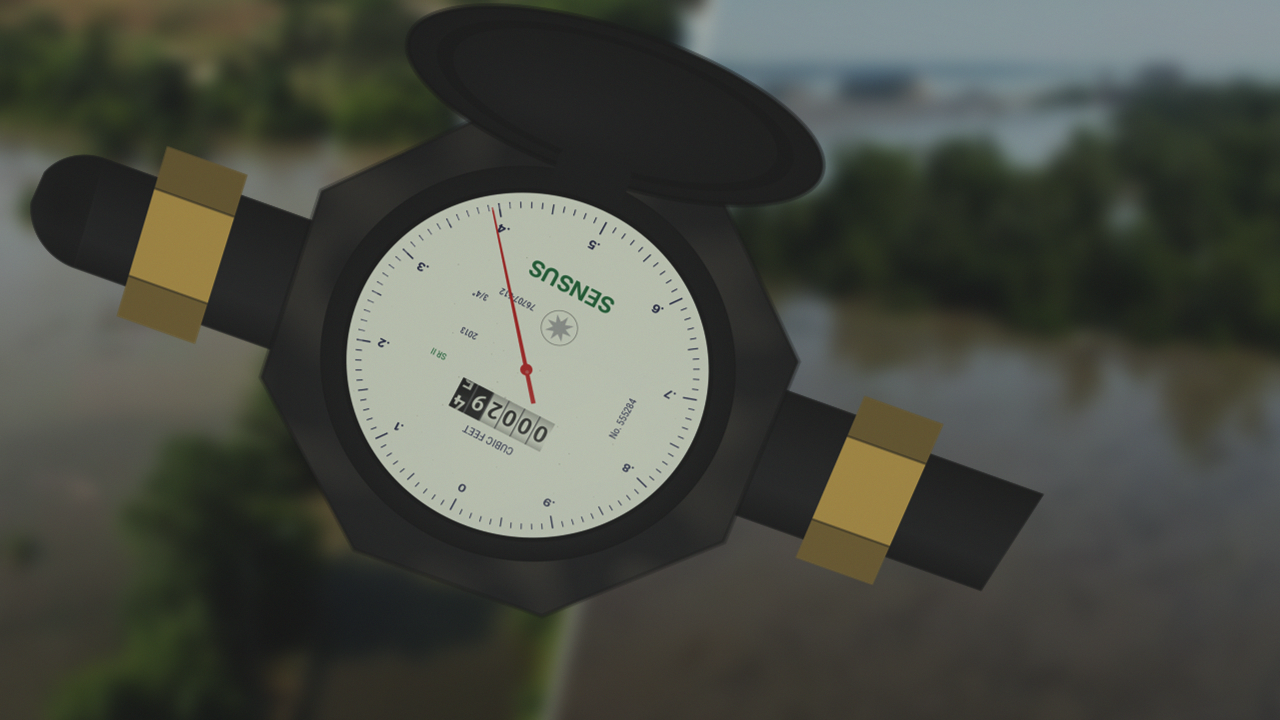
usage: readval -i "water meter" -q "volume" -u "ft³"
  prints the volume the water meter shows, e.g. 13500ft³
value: 294.39ft³
